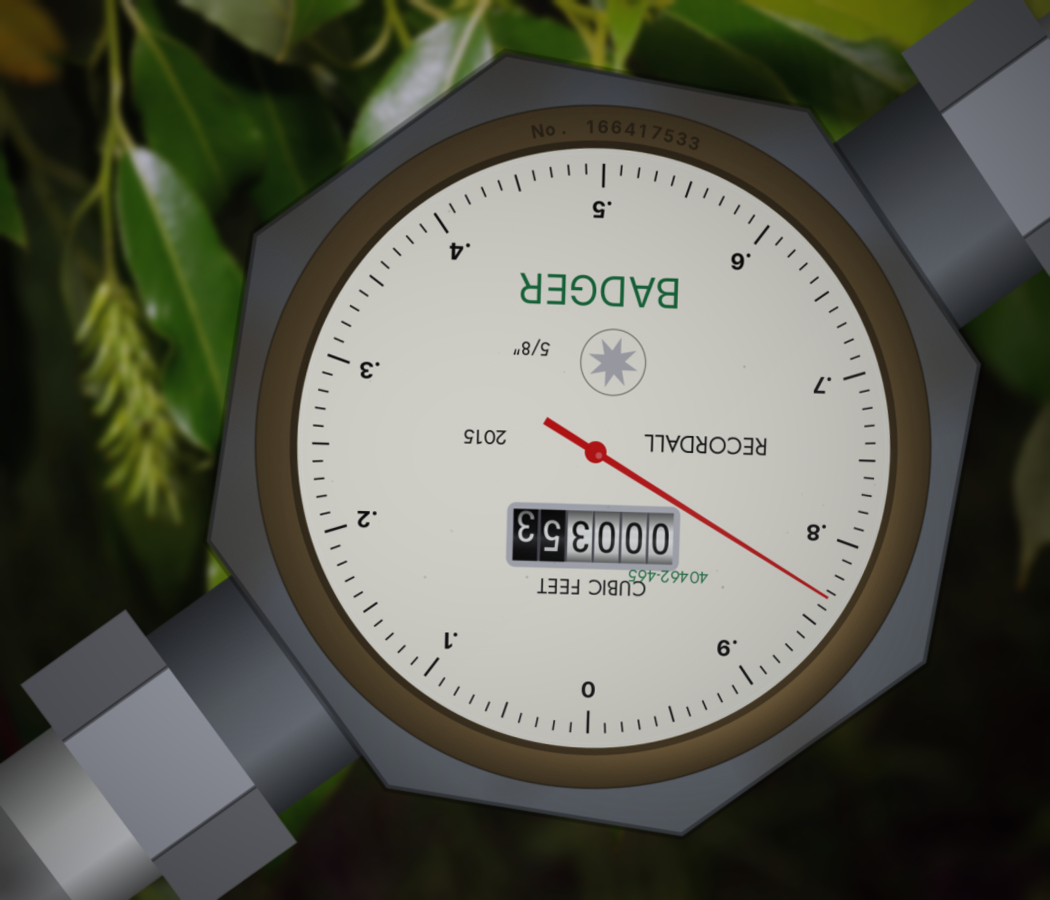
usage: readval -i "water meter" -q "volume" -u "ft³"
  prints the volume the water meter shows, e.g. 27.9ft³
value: 352.83ft³
